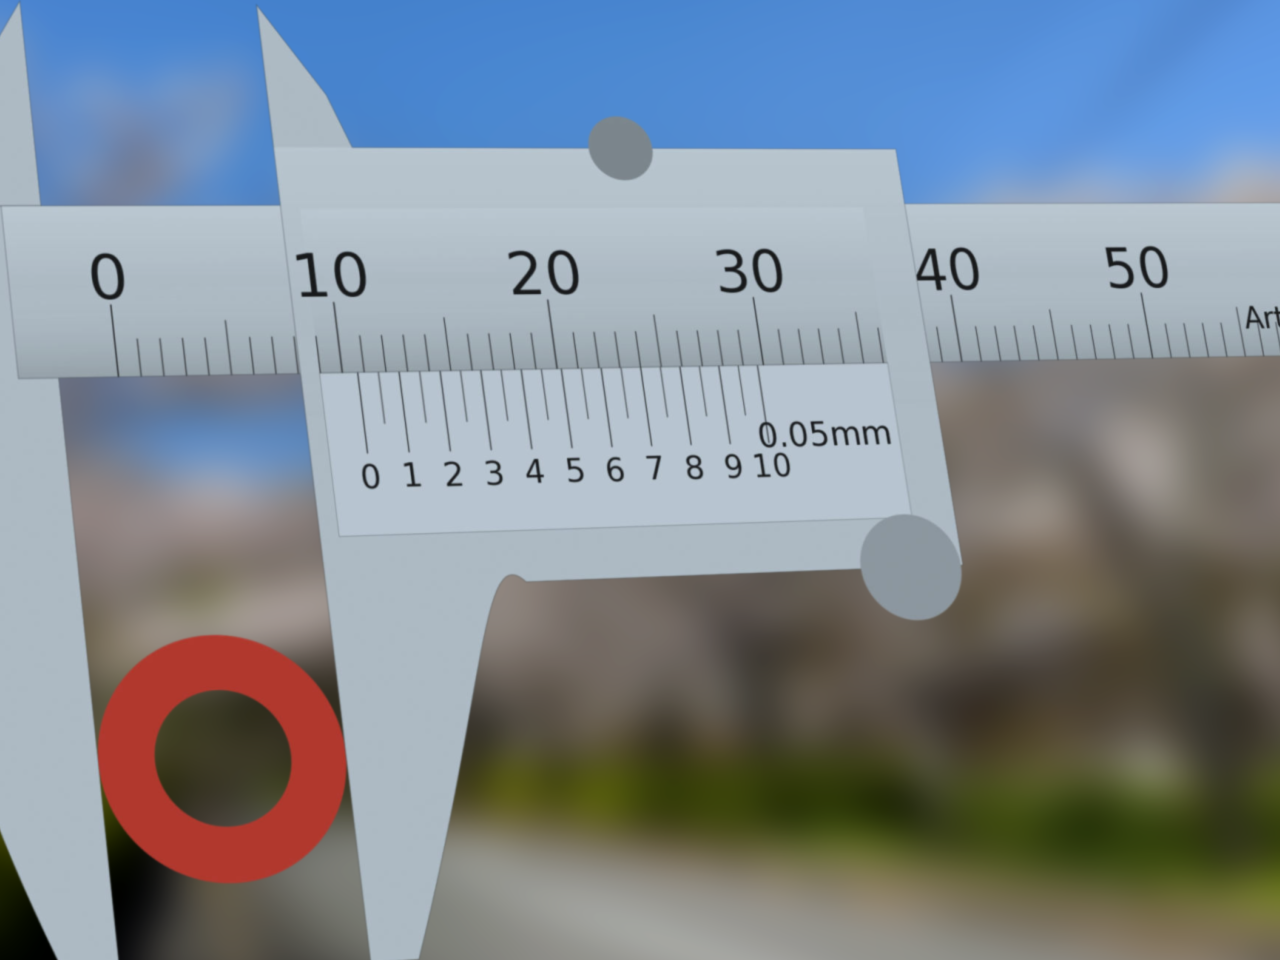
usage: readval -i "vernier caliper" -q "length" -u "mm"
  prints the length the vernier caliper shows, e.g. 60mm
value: 10.7mm
